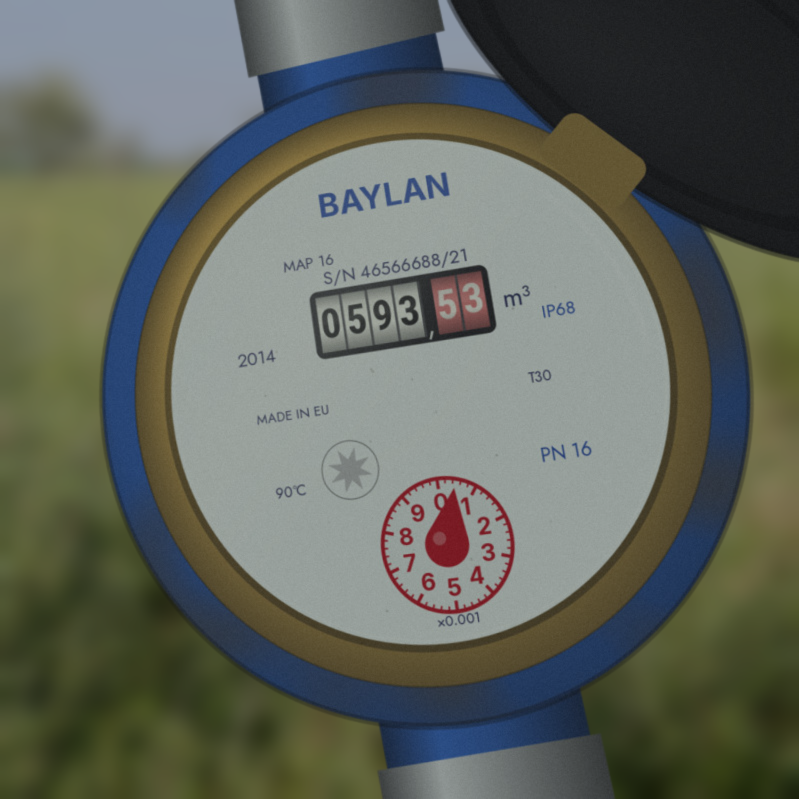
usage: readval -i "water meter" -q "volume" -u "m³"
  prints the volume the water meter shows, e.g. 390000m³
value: 593.530m³
